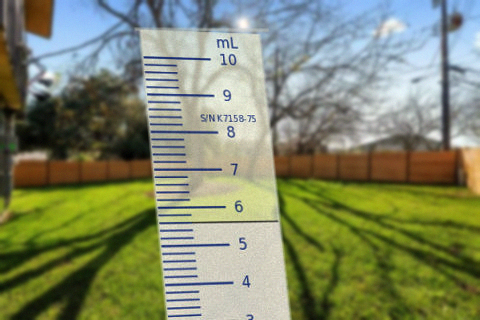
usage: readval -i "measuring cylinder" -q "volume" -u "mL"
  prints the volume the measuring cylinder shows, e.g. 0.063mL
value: 5.6mL
